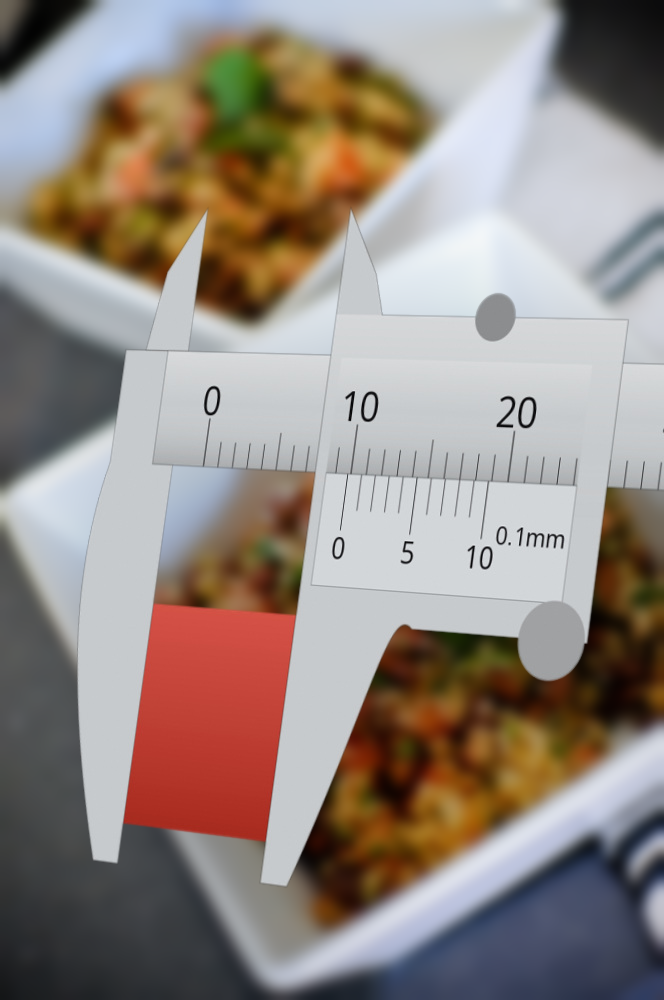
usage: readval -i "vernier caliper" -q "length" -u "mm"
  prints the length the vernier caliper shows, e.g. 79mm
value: 9.8mm
